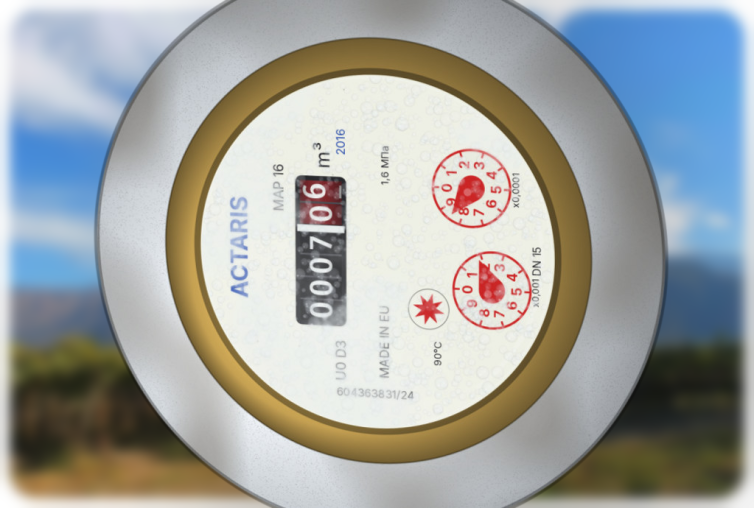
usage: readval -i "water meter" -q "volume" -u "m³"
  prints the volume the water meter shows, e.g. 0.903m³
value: 7.0618m³
